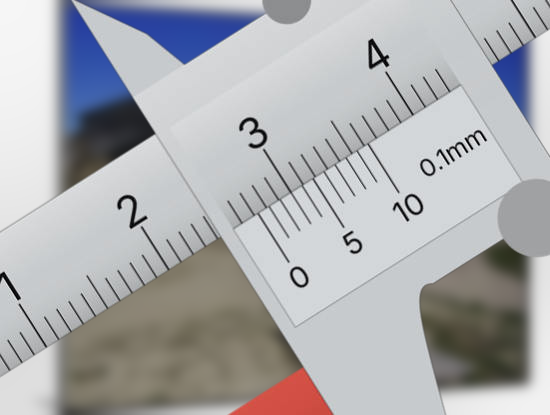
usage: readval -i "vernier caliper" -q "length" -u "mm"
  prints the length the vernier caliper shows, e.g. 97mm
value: 27.3mm
